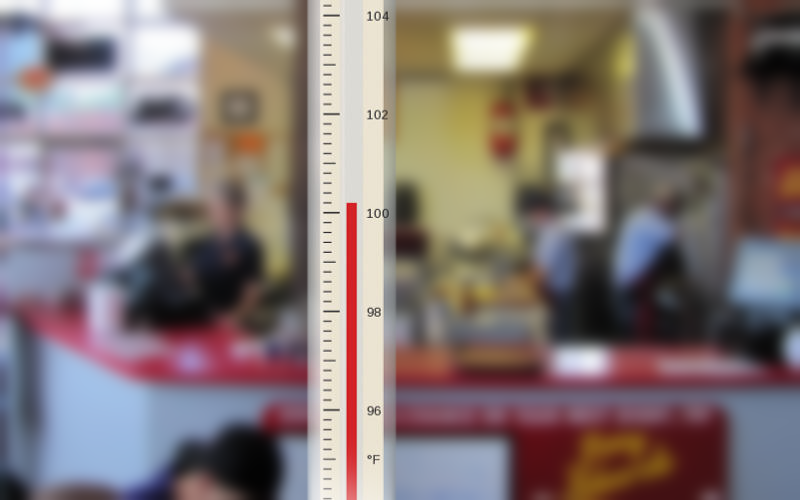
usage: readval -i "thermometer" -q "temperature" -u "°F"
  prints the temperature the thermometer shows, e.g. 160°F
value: 100.2°F
